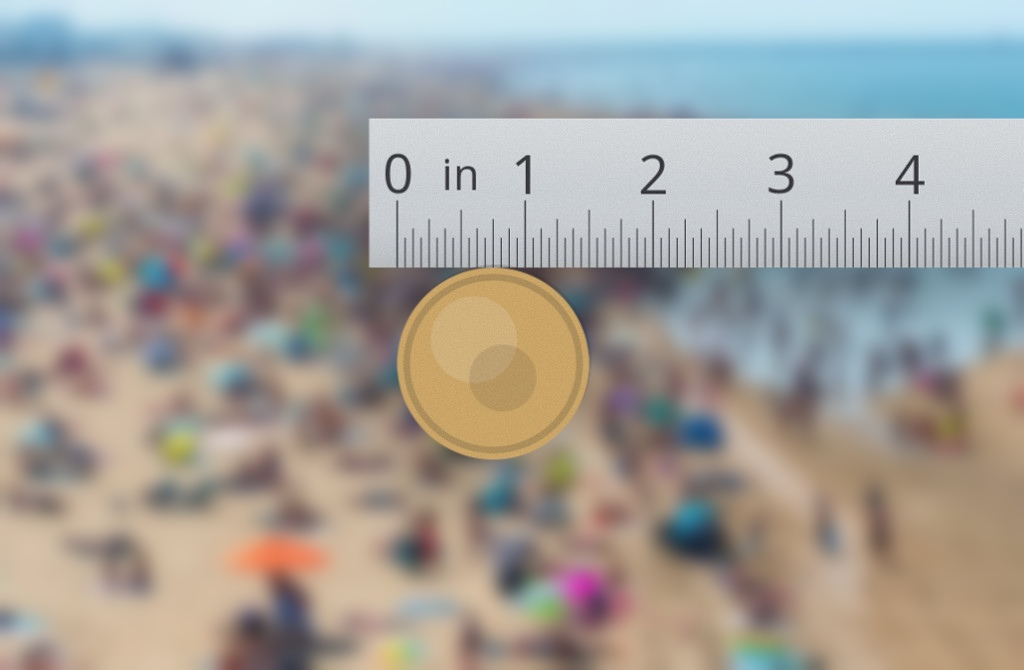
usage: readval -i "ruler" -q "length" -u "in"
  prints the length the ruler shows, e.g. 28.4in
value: 1.5in
